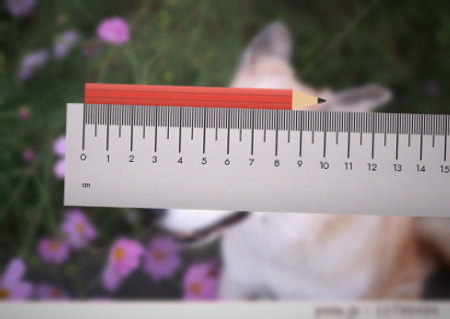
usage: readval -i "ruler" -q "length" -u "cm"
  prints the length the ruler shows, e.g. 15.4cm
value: 10cm
